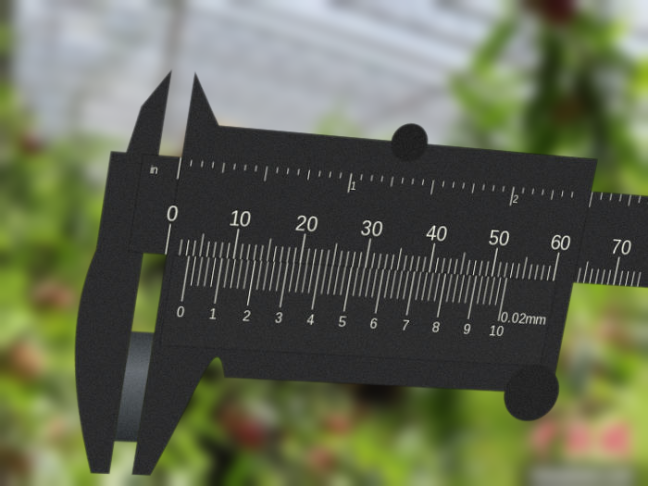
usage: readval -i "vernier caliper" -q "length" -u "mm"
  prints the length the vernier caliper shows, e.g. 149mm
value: 3.4mm
